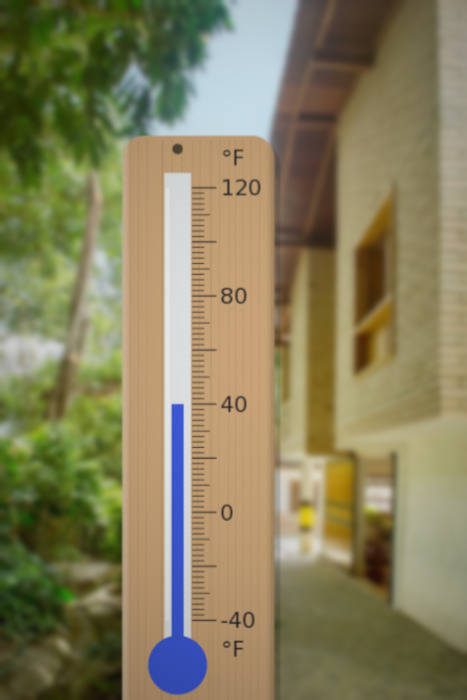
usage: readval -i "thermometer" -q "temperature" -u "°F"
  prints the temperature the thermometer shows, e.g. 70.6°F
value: 40°F
